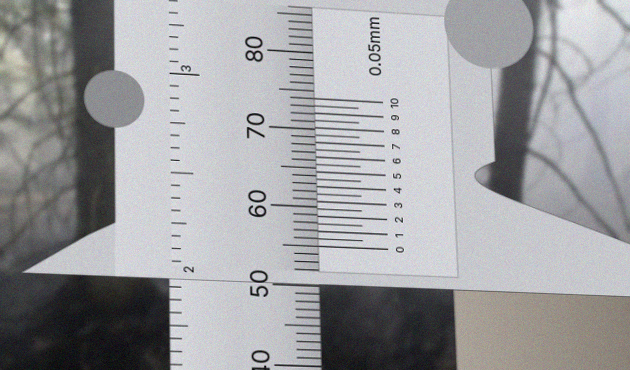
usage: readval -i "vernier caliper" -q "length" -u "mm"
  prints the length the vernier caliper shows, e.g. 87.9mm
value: 55.0mm
